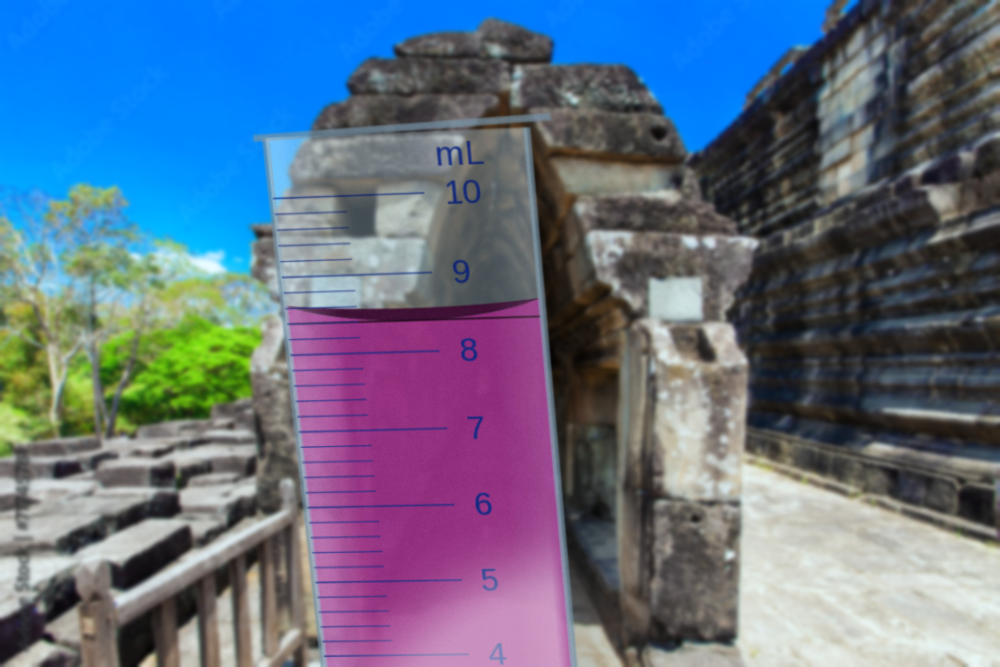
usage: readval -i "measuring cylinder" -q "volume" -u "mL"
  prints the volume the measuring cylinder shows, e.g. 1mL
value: 8.4mL
